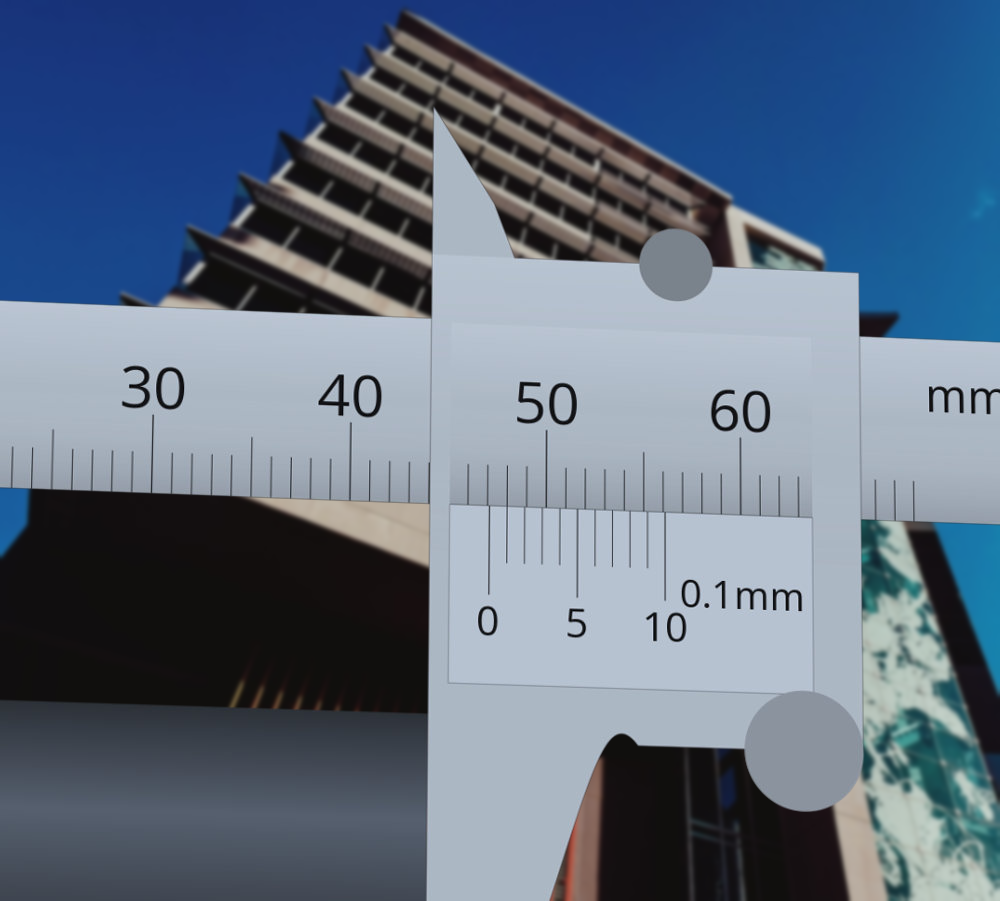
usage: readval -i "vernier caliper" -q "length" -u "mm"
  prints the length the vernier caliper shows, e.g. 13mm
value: 47.1mm
